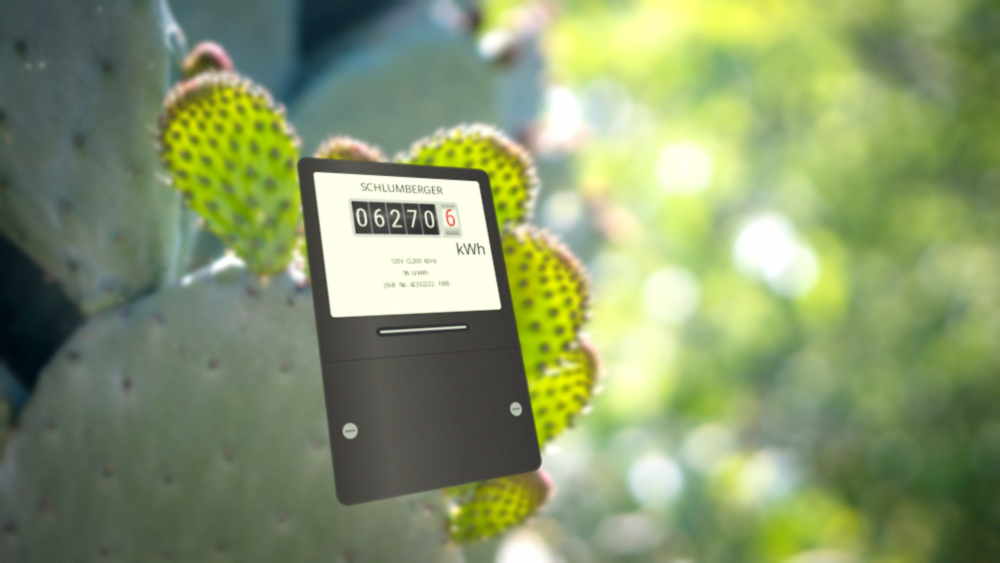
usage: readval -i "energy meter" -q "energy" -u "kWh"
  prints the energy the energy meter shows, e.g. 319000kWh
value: 6270.6kWh
